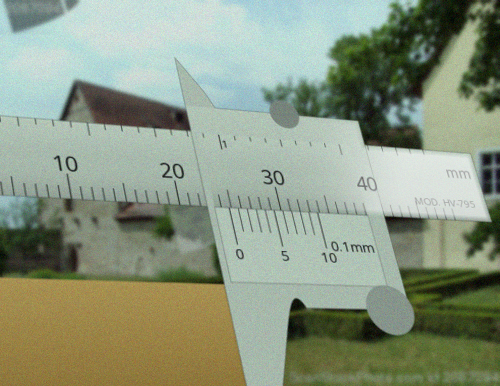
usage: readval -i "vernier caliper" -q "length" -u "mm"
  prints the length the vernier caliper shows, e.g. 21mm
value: 24.8mm
